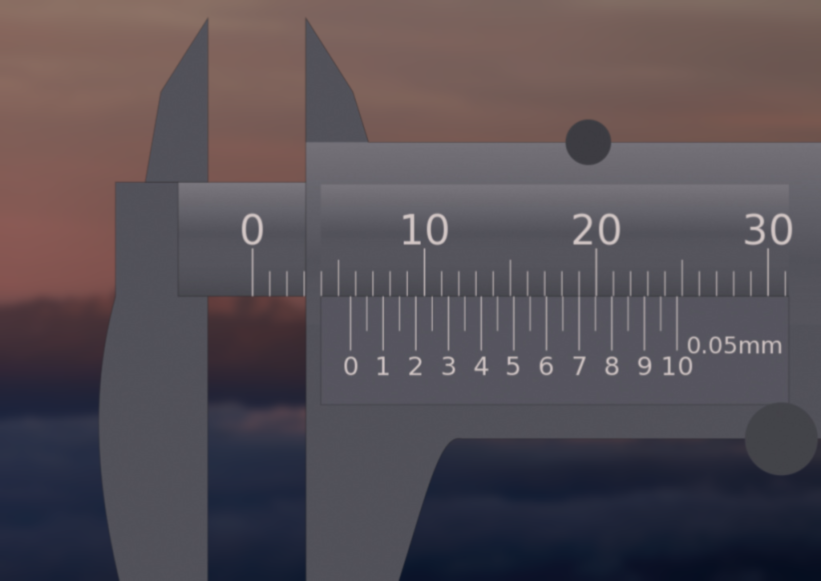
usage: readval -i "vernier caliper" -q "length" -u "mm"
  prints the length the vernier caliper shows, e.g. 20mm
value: 5.7mm
